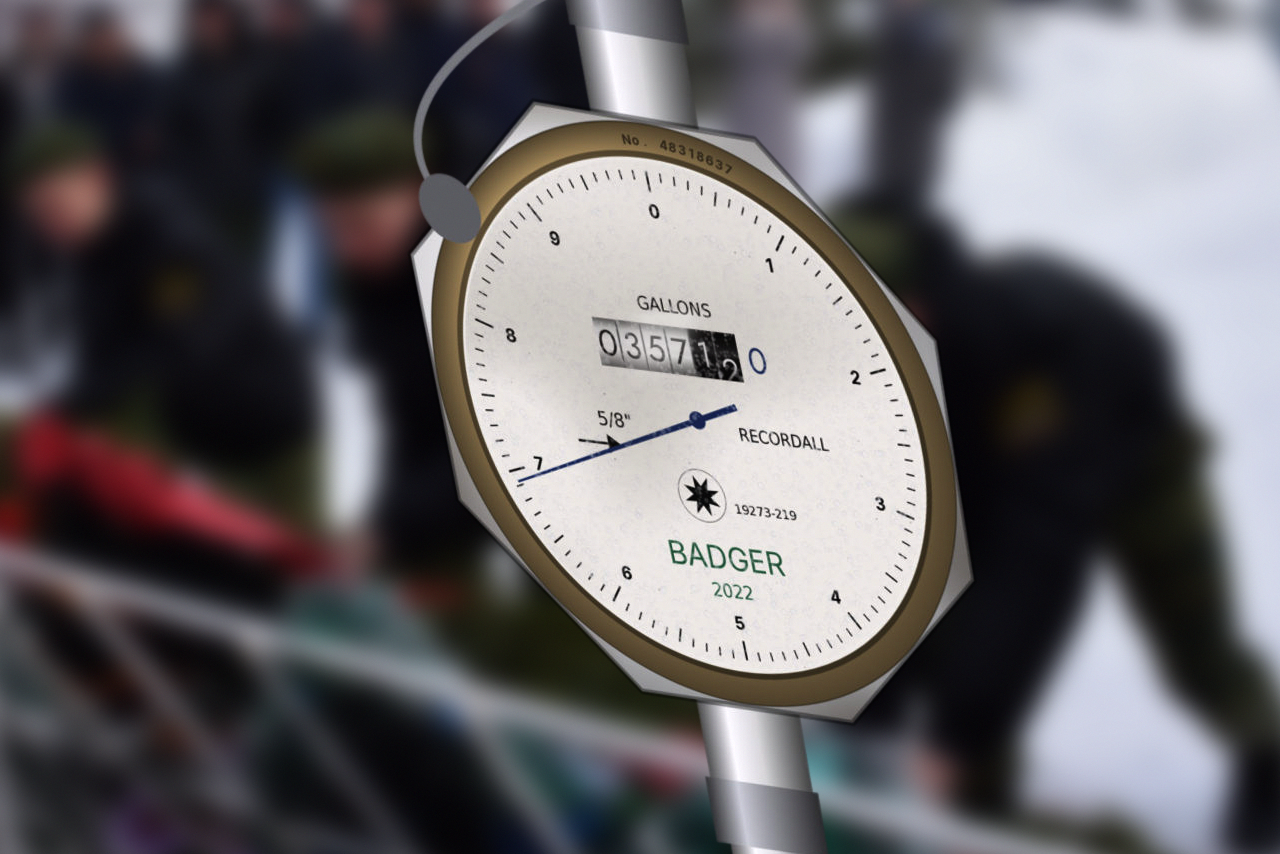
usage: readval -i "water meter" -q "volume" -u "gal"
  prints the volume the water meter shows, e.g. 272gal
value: 357116.9gal
